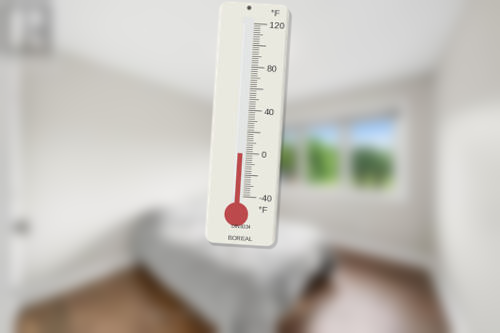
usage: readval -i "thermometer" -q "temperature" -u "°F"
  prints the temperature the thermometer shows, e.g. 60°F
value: 0°F
